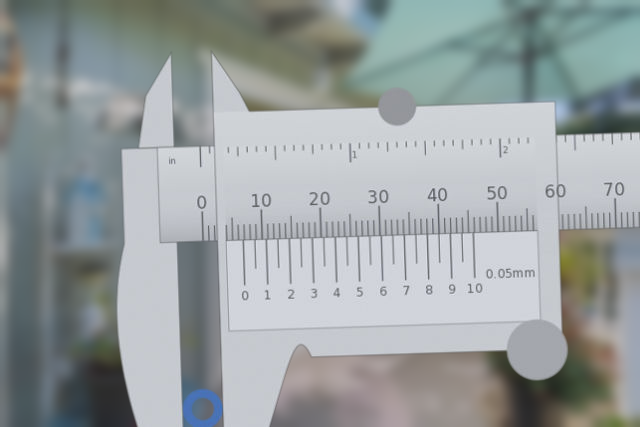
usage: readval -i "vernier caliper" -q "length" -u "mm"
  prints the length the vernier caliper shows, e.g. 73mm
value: 6.8mm
